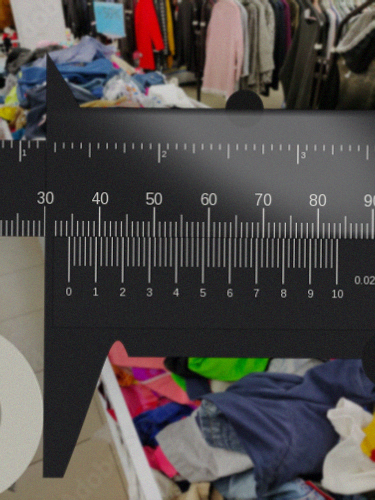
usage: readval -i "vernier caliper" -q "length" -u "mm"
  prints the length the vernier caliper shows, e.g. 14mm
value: 34.5mm
